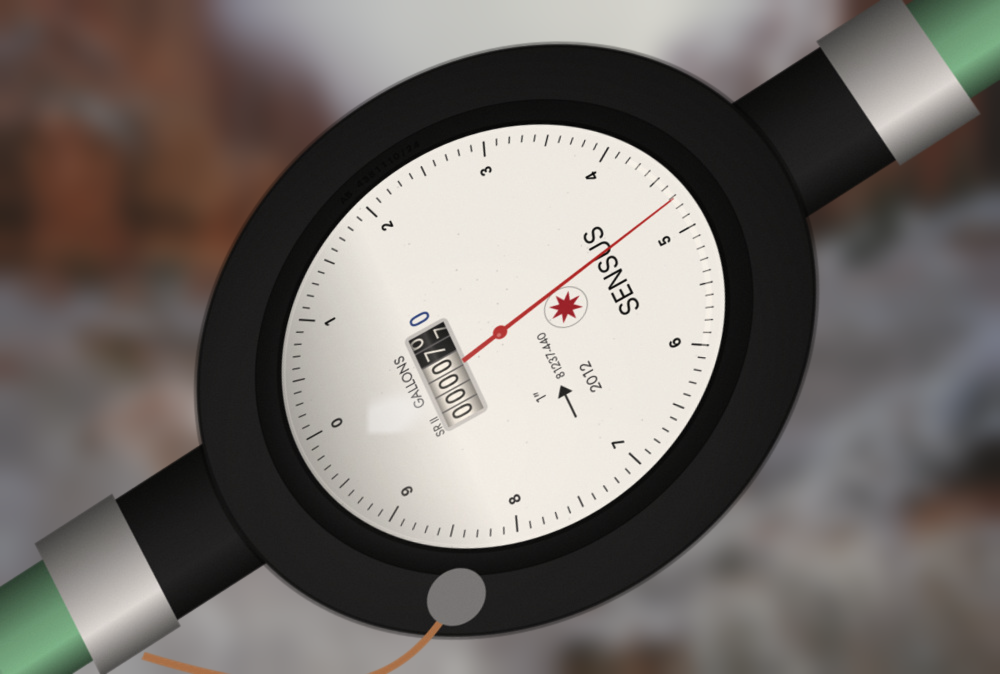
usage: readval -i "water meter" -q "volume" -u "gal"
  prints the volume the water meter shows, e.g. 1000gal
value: 764.7gal
